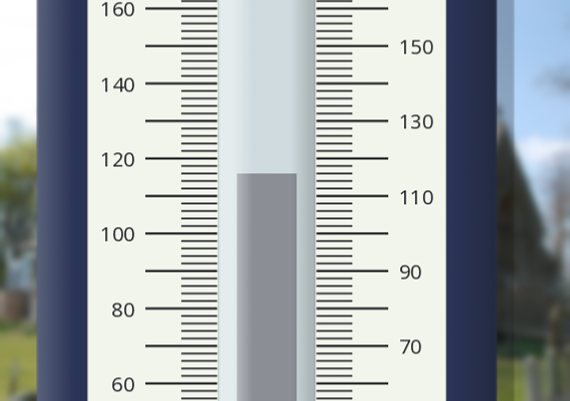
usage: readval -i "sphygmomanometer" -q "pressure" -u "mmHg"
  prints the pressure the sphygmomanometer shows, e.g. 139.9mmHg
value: 116mmHg
